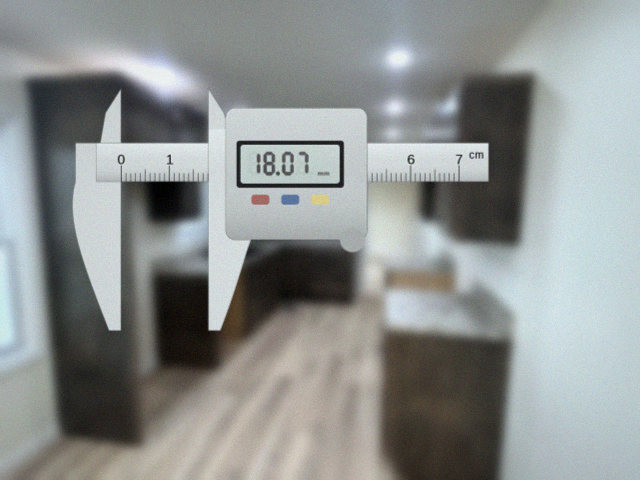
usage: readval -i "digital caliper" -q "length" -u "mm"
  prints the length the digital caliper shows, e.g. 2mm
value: 18.07mm
